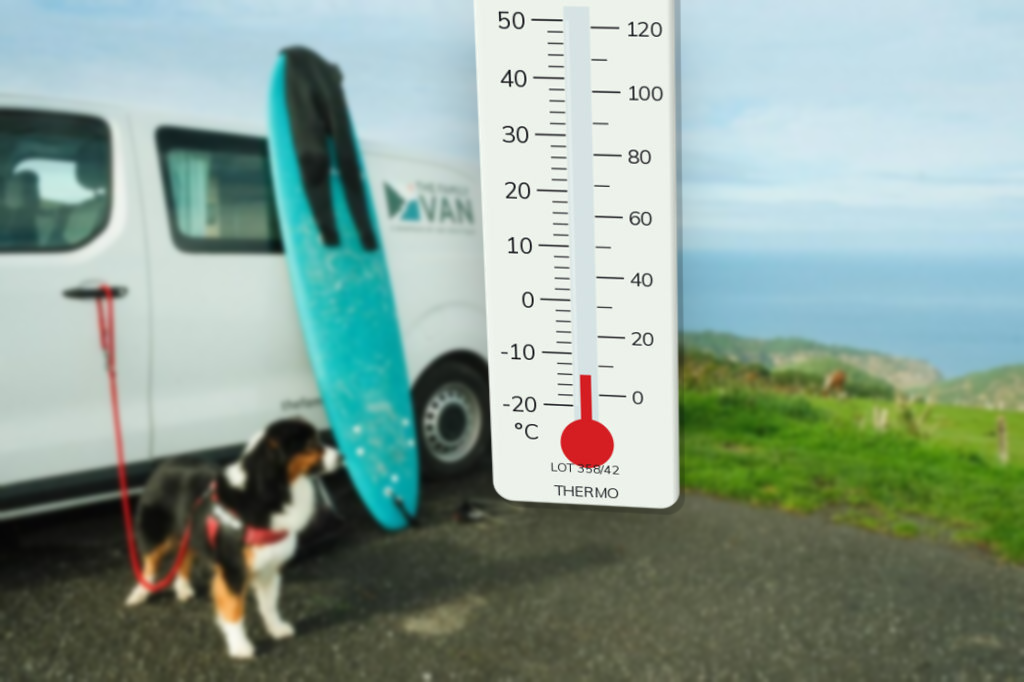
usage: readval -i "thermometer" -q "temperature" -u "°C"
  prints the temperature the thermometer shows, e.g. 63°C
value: -14°C
